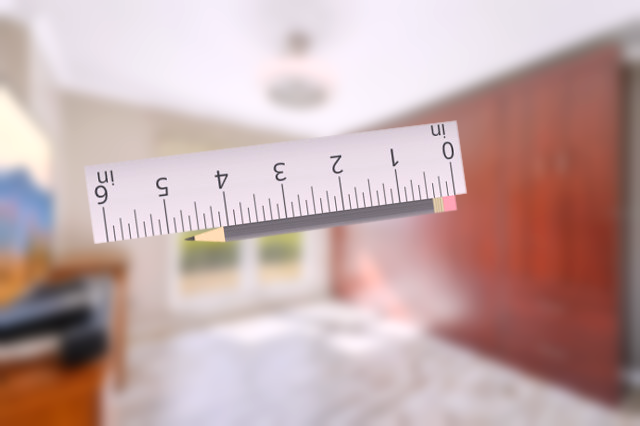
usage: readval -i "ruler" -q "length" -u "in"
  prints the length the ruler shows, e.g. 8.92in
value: 4.75in
